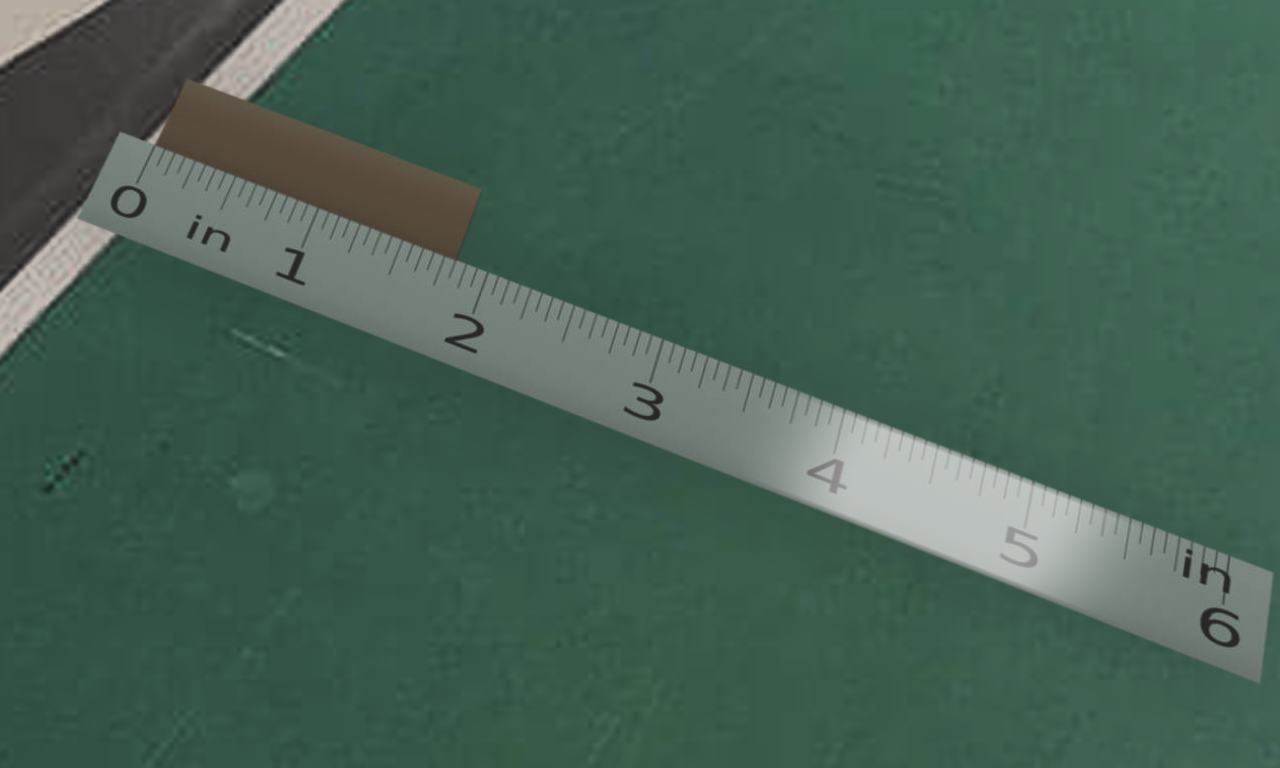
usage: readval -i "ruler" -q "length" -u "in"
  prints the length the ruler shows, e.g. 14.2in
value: 1.8125in
